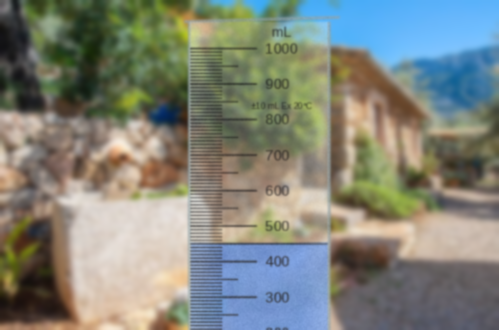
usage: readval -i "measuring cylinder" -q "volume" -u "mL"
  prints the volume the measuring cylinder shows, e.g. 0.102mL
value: 450mL
